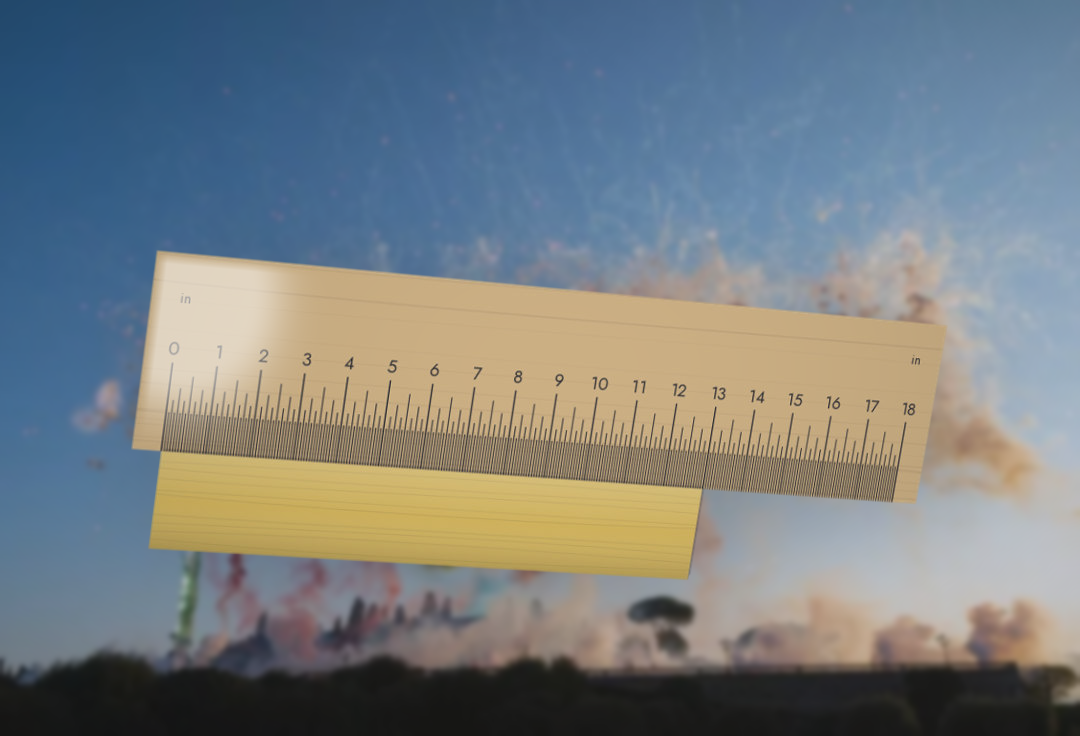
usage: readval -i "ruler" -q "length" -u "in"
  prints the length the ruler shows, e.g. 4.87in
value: 13in
